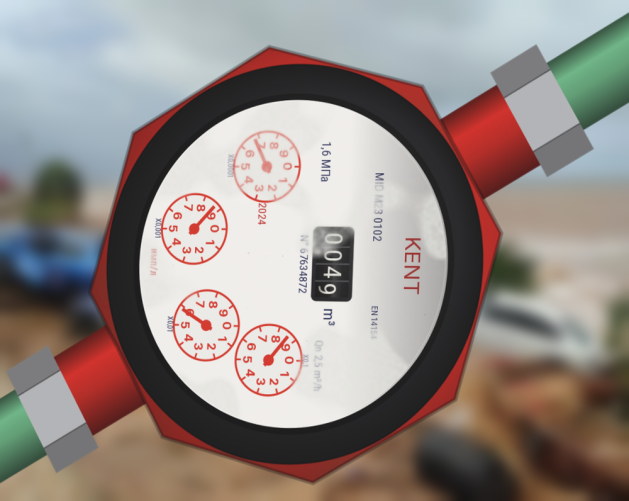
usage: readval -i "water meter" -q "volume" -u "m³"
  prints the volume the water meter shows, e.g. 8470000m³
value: 48.8586m³
